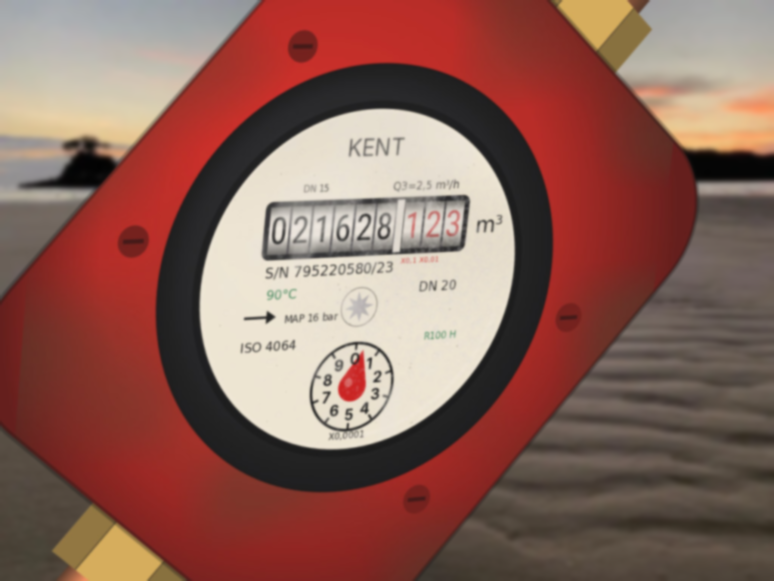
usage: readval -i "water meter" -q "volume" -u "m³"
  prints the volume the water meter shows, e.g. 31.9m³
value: 21628.1230m³
